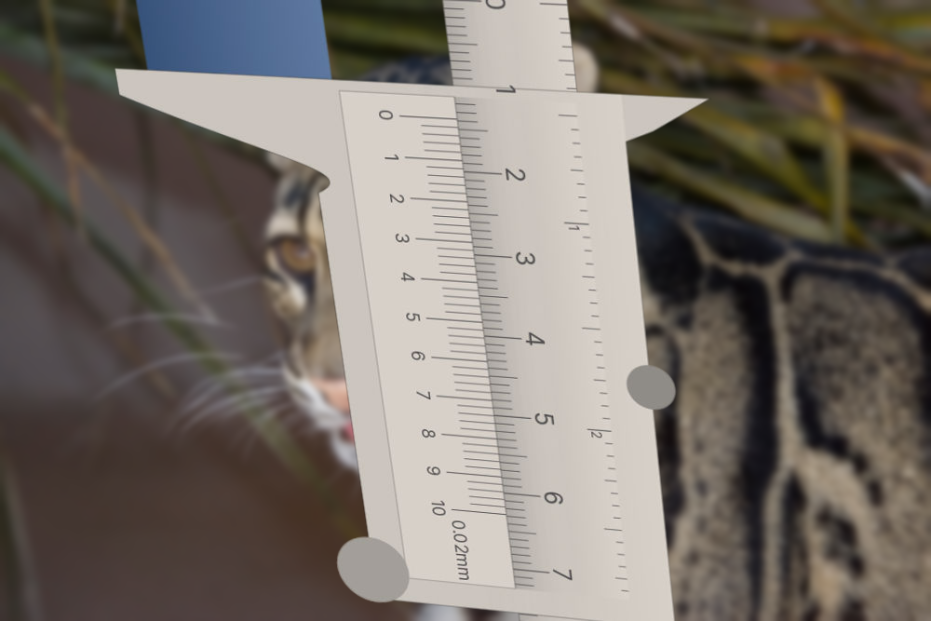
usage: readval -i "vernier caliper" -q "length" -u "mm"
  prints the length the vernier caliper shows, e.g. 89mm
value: 13.8mm
